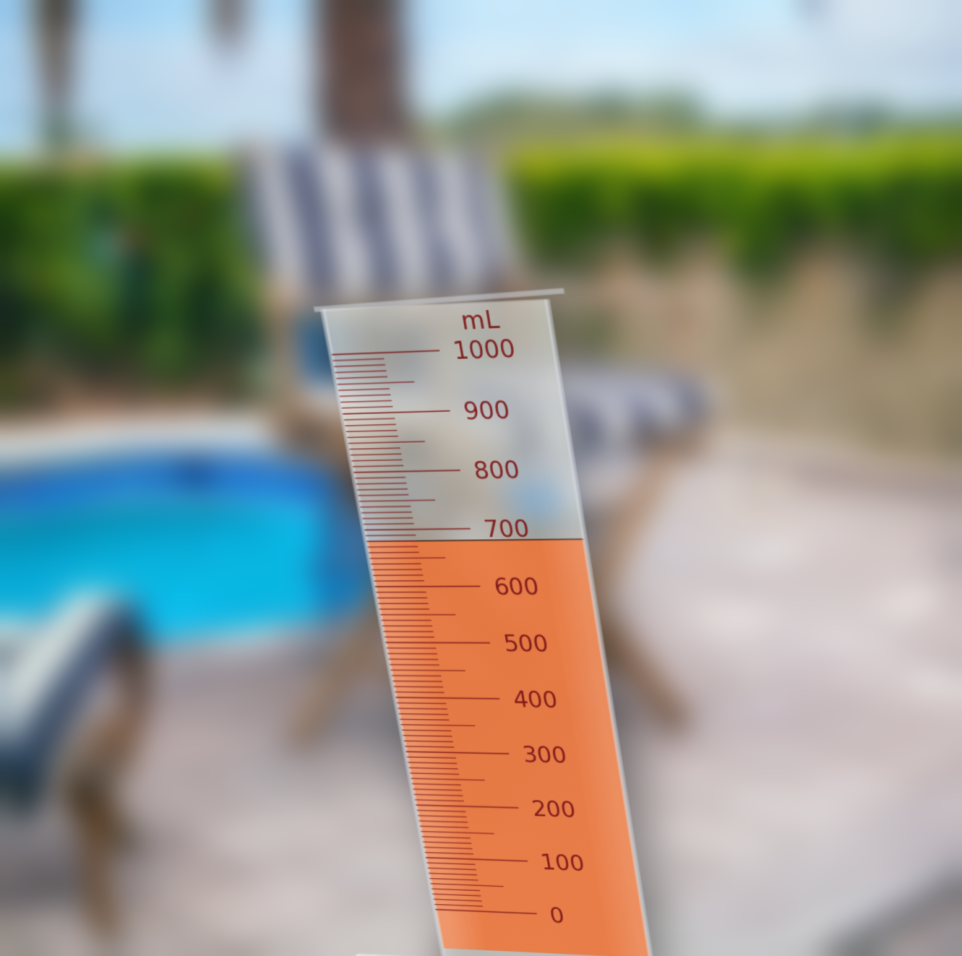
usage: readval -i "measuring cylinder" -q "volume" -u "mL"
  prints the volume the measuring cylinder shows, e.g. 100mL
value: 680mL
